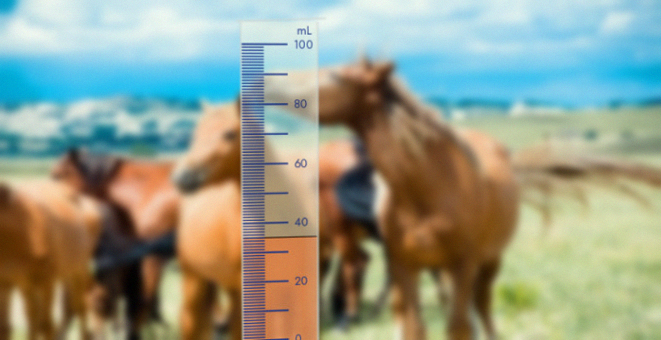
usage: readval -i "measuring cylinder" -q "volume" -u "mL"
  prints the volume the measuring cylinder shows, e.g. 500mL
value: 35mL
